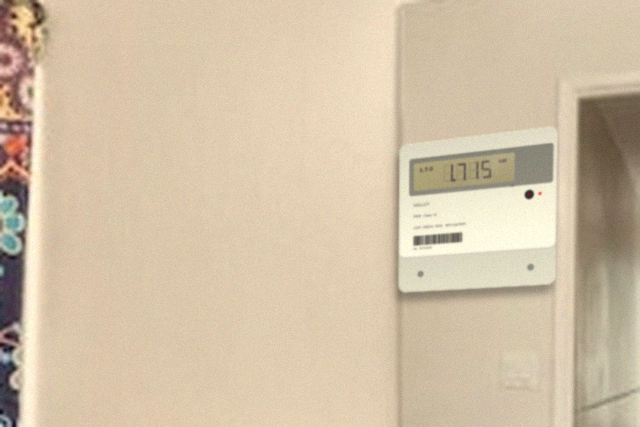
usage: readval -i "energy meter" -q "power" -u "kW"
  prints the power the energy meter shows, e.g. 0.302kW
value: 1.715kW
